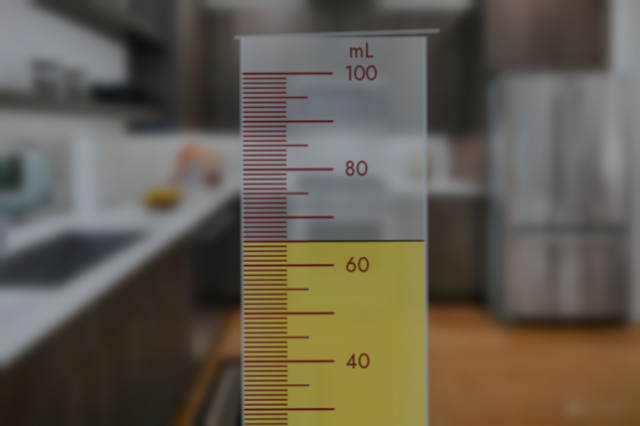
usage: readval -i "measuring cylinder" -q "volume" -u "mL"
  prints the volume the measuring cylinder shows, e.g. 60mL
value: 65mL
